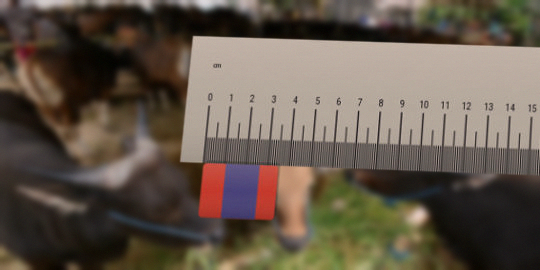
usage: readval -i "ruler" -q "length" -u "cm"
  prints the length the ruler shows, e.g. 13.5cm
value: 3.5cm
